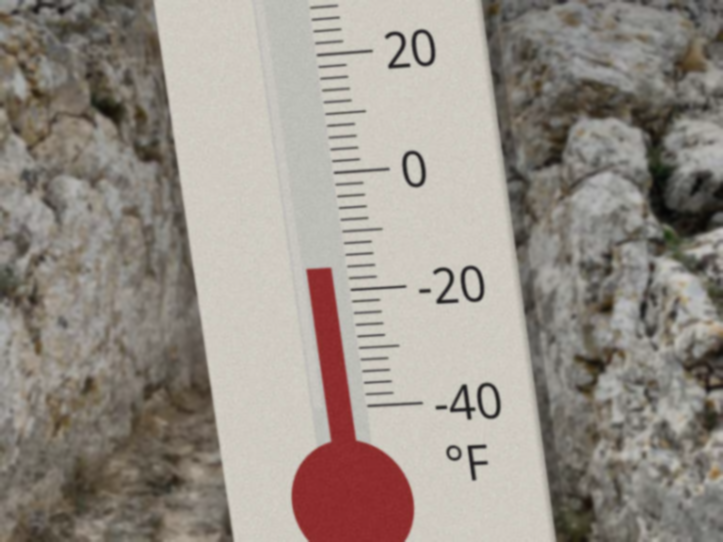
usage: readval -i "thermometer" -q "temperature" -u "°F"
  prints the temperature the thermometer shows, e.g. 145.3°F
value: -16°F
